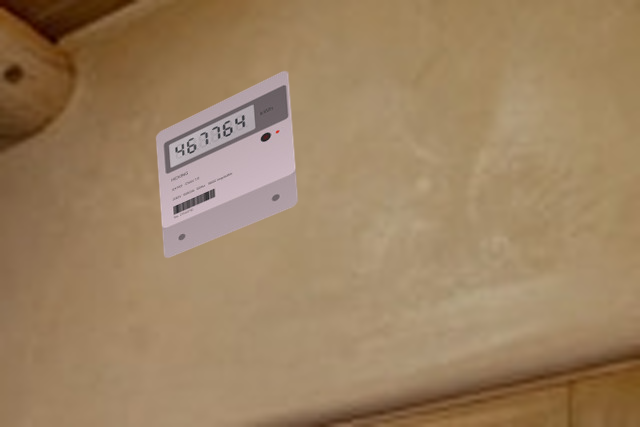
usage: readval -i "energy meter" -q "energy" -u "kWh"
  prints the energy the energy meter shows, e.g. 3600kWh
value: 467764kWh
